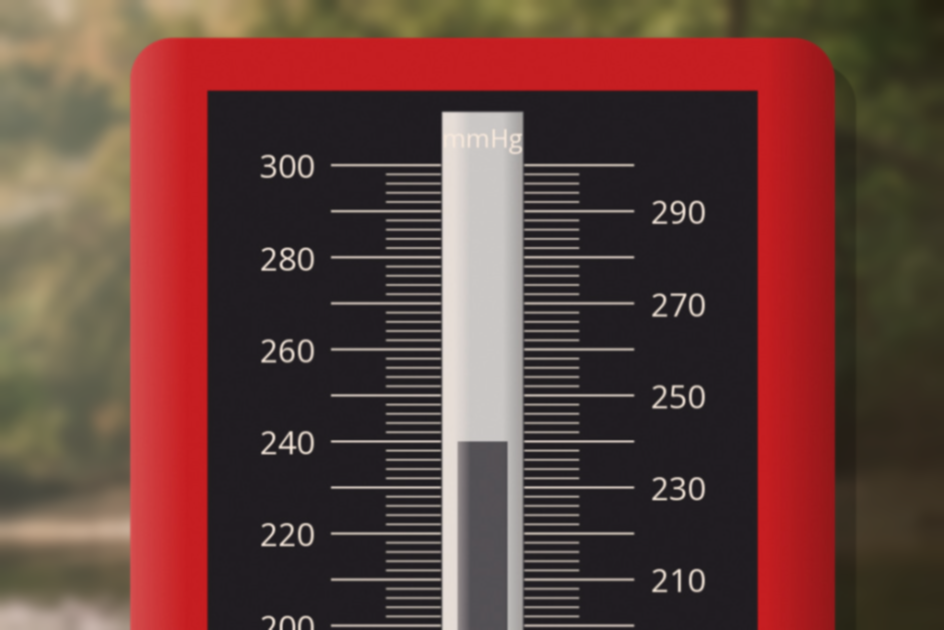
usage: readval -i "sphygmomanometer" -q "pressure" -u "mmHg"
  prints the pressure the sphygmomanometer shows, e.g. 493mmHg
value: 240mmHg
